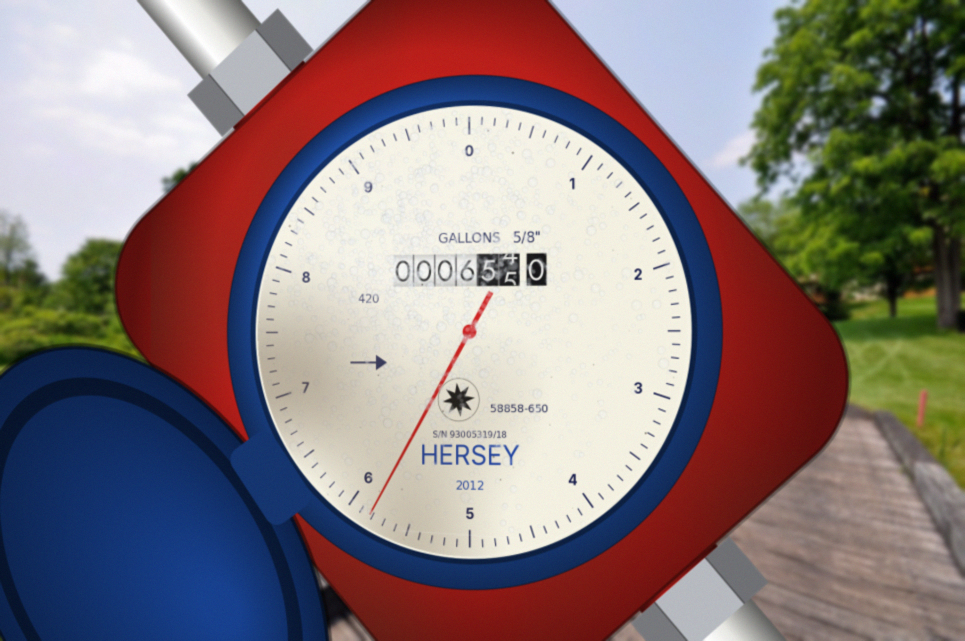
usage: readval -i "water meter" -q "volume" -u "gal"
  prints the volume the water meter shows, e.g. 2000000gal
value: 6545.8gal
